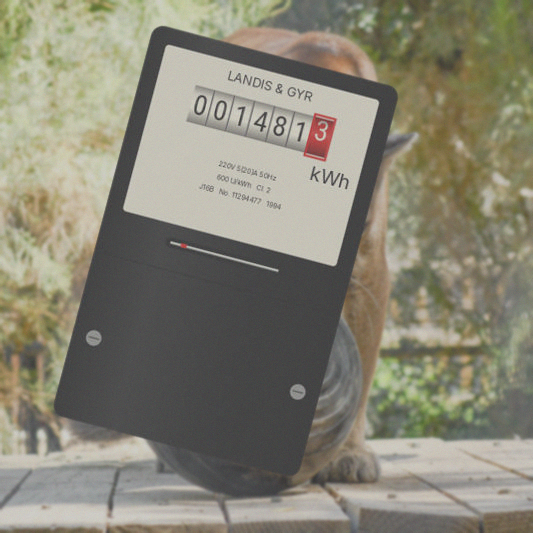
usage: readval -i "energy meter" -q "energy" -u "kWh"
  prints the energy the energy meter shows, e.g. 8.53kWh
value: 1481.3kWh
